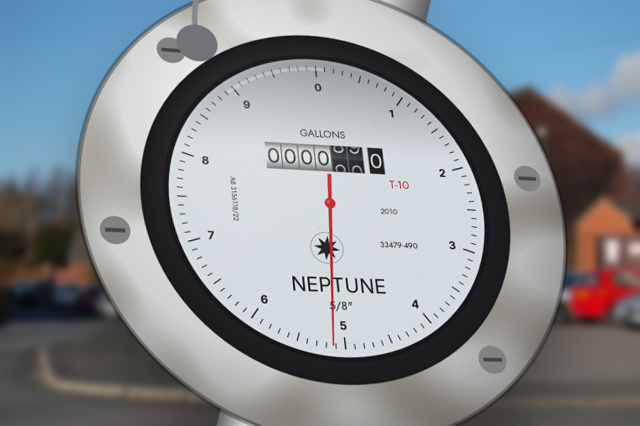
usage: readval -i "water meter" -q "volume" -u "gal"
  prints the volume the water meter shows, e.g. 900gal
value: 895.1gal
